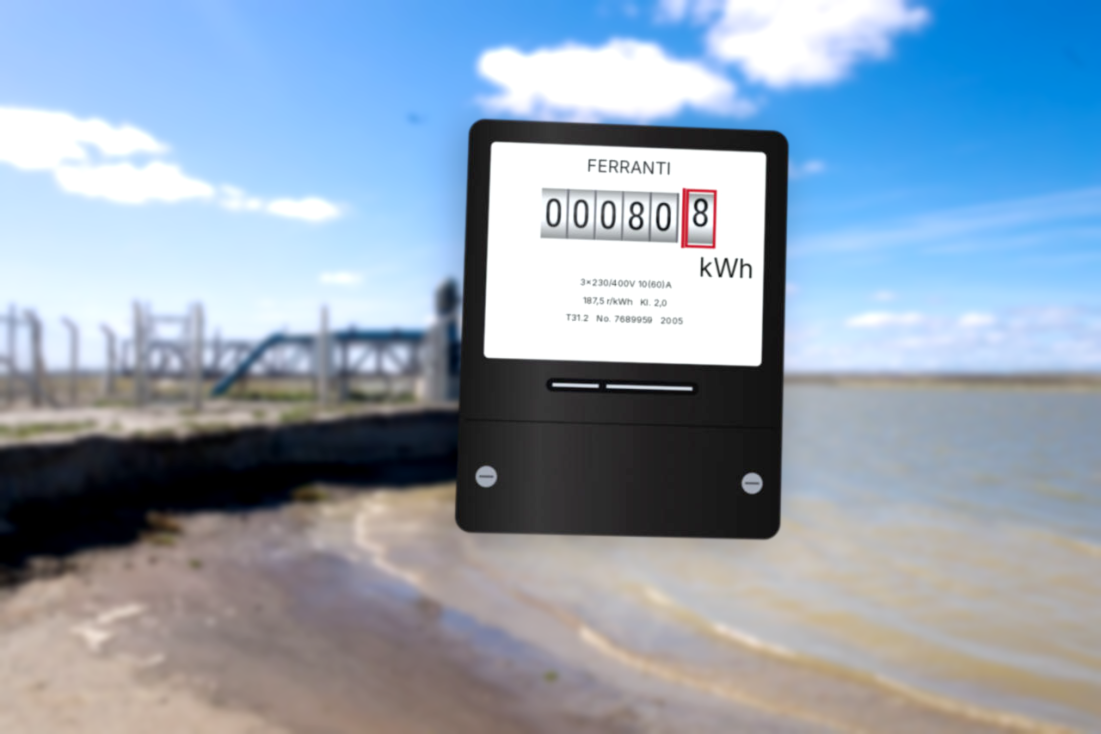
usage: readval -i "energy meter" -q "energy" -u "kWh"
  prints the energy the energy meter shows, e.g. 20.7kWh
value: 80.8kWh
